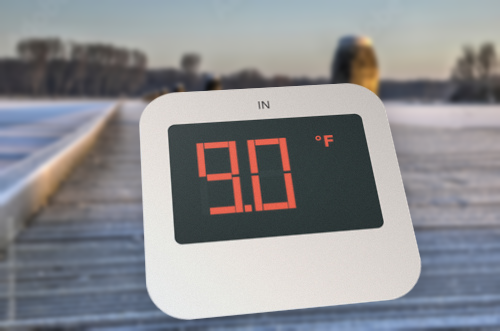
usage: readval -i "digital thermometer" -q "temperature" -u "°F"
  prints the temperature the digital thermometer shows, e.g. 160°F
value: 9.0°F
